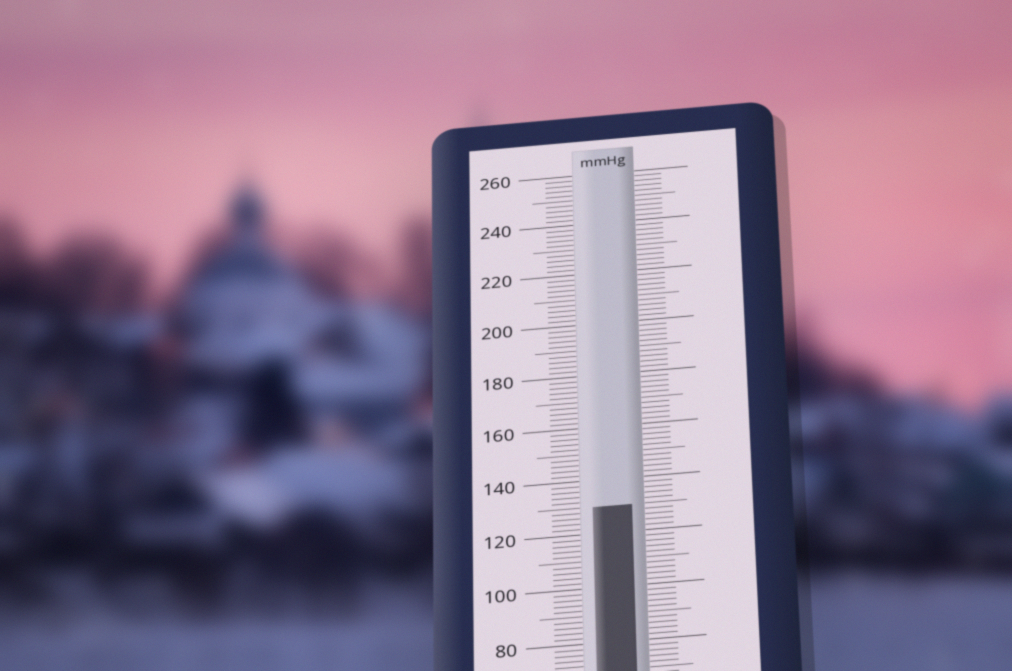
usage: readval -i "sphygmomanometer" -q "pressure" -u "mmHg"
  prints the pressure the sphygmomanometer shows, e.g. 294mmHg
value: 130mmHg
